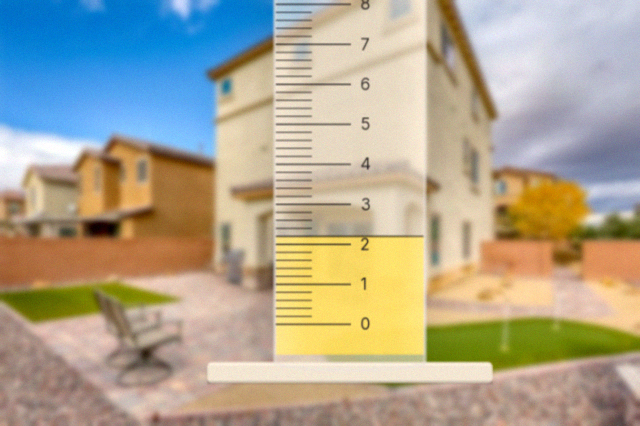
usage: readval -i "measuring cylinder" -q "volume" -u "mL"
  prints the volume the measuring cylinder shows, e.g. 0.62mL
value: 2.2mL
